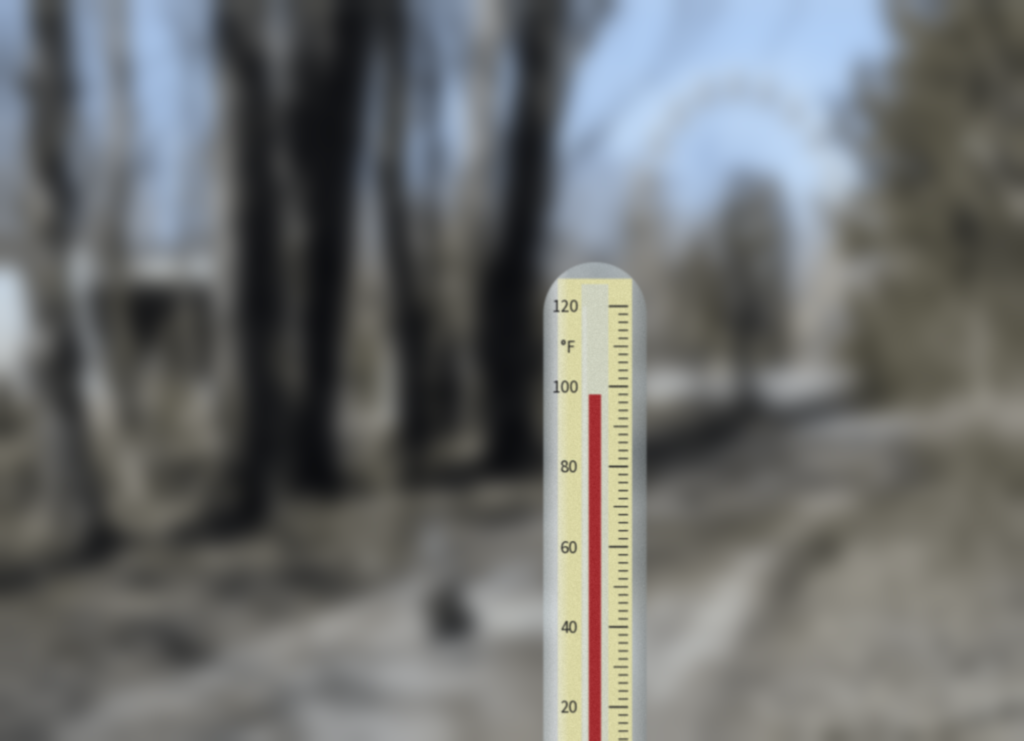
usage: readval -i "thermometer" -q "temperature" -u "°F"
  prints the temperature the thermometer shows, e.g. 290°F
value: 98°F
